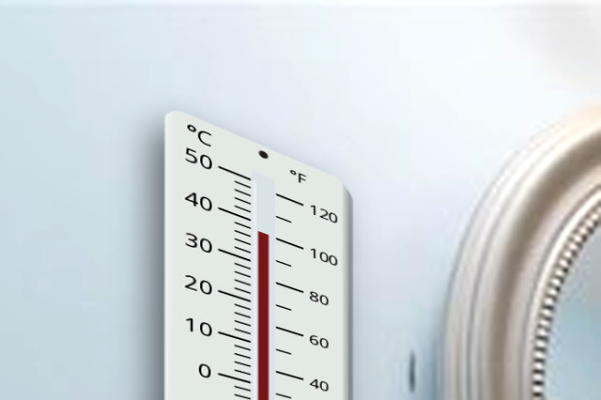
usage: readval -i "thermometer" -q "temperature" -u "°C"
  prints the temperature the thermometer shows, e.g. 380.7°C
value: 38°C
